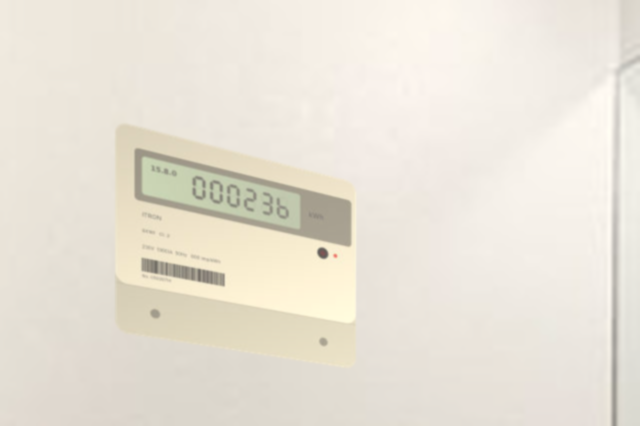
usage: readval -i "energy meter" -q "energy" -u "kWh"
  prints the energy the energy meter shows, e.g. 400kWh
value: 236kWh
